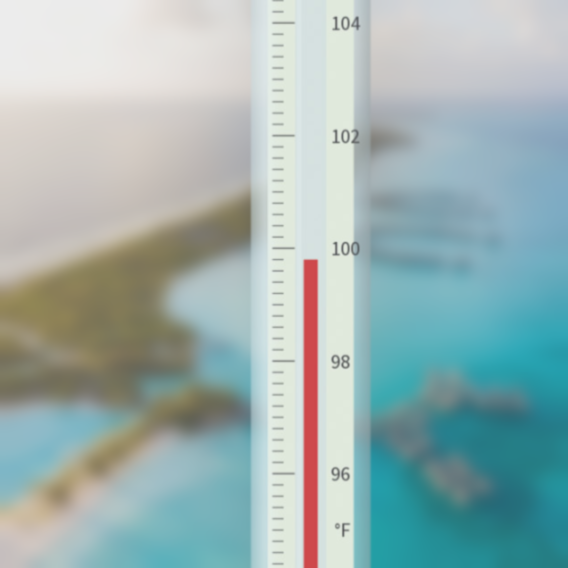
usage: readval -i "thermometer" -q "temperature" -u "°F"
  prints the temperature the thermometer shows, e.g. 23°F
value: 99.8°F
